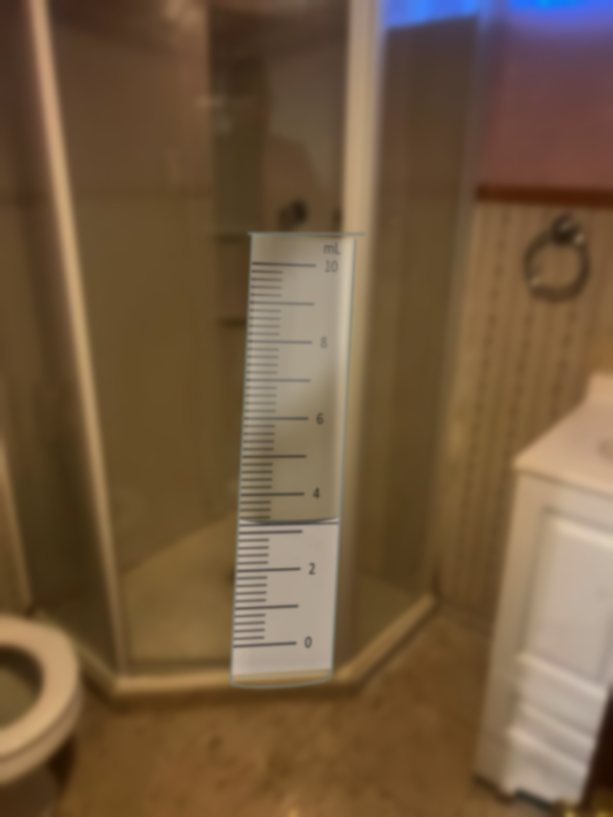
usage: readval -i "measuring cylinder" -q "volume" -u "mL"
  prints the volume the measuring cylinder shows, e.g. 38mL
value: 3.2mL
